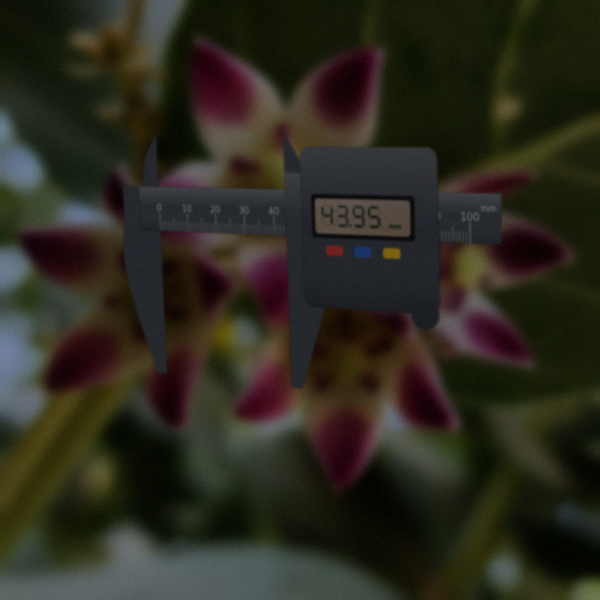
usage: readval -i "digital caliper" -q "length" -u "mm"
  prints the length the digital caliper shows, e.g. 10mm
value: 43.95mm
